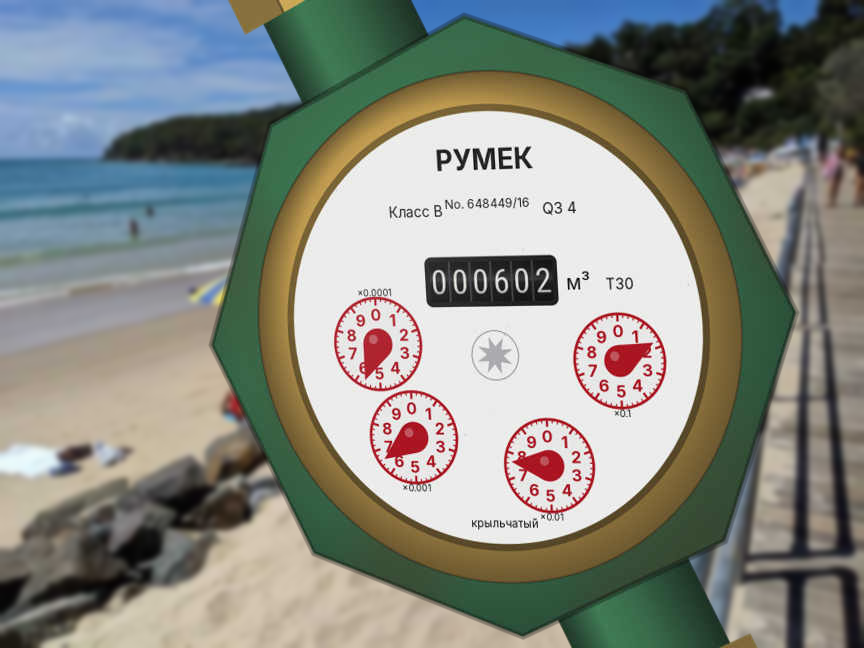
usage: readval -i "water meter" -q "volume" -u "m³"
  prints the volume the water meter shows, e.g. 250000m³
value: 602.1765m³
